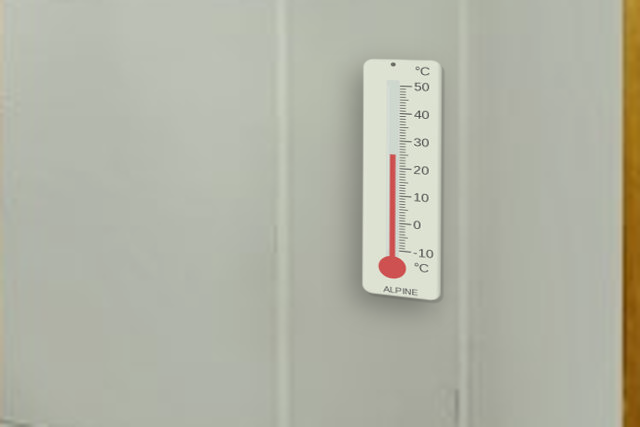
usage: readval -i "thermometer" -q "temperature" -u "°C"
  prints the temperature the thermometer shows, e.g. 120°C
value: 25°C
